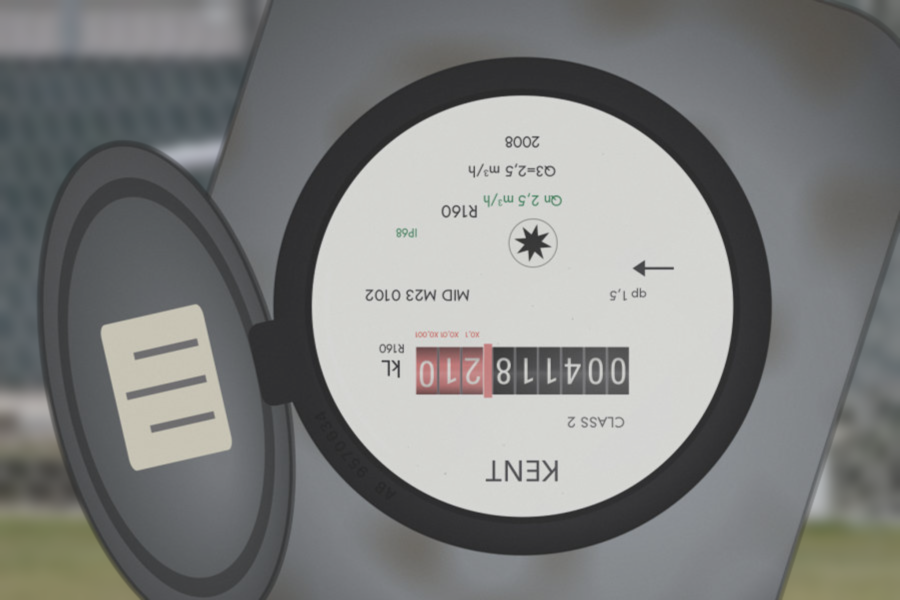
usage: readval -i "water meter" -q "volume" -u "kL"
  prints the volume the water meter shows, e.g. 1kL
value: 4118.210kL
